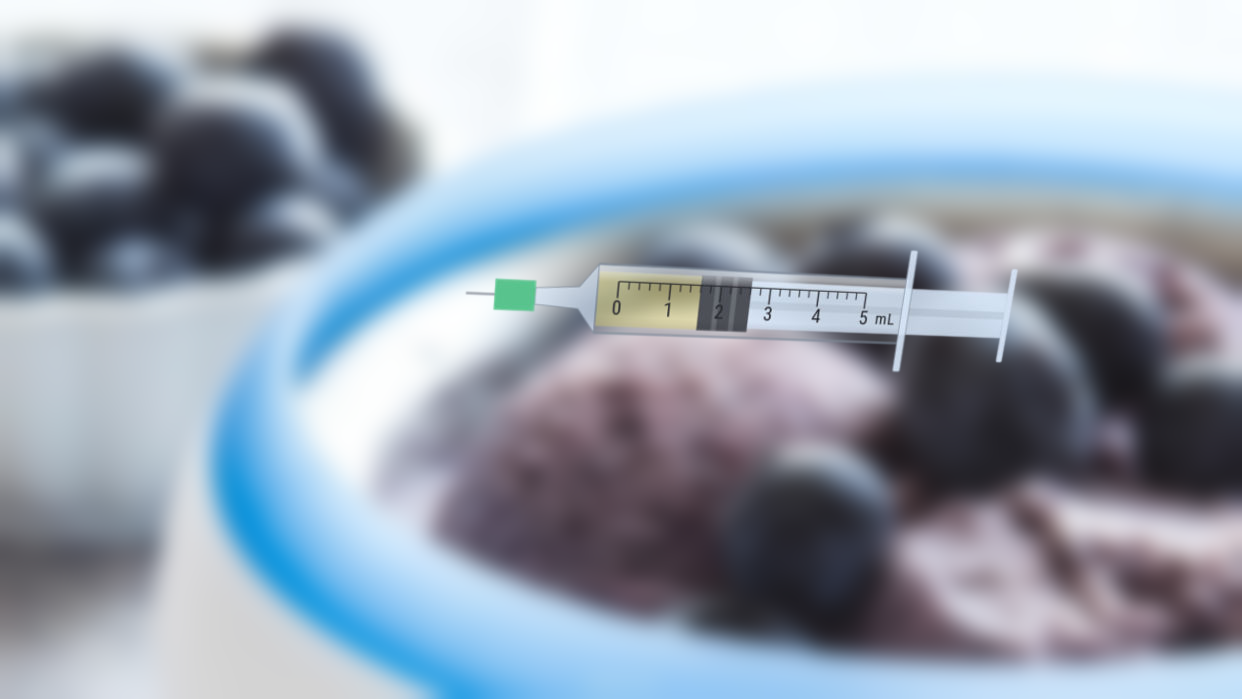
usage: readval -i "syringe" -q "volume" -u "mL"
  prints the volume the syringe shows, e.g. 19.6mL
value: 1.6mL
